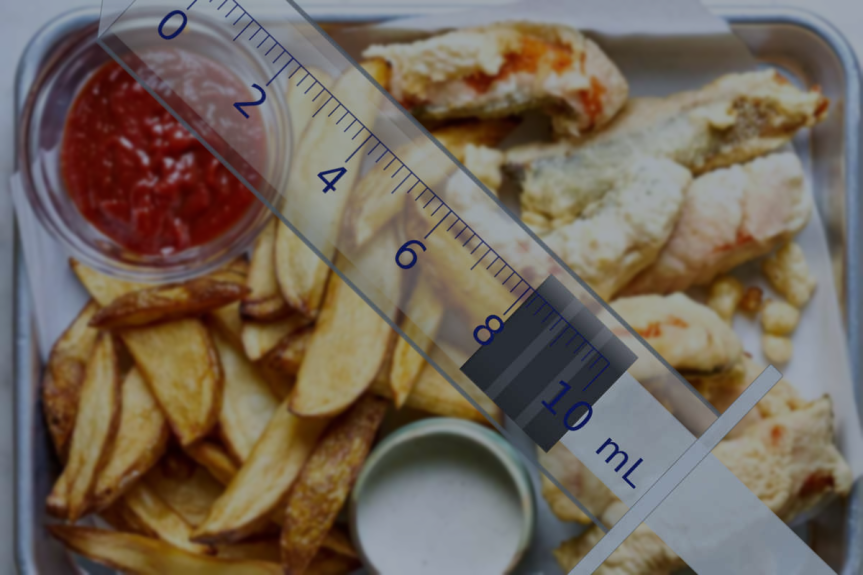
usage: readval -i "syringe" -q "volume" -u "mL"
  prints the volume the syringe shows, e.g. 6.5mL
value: 8.1mL
